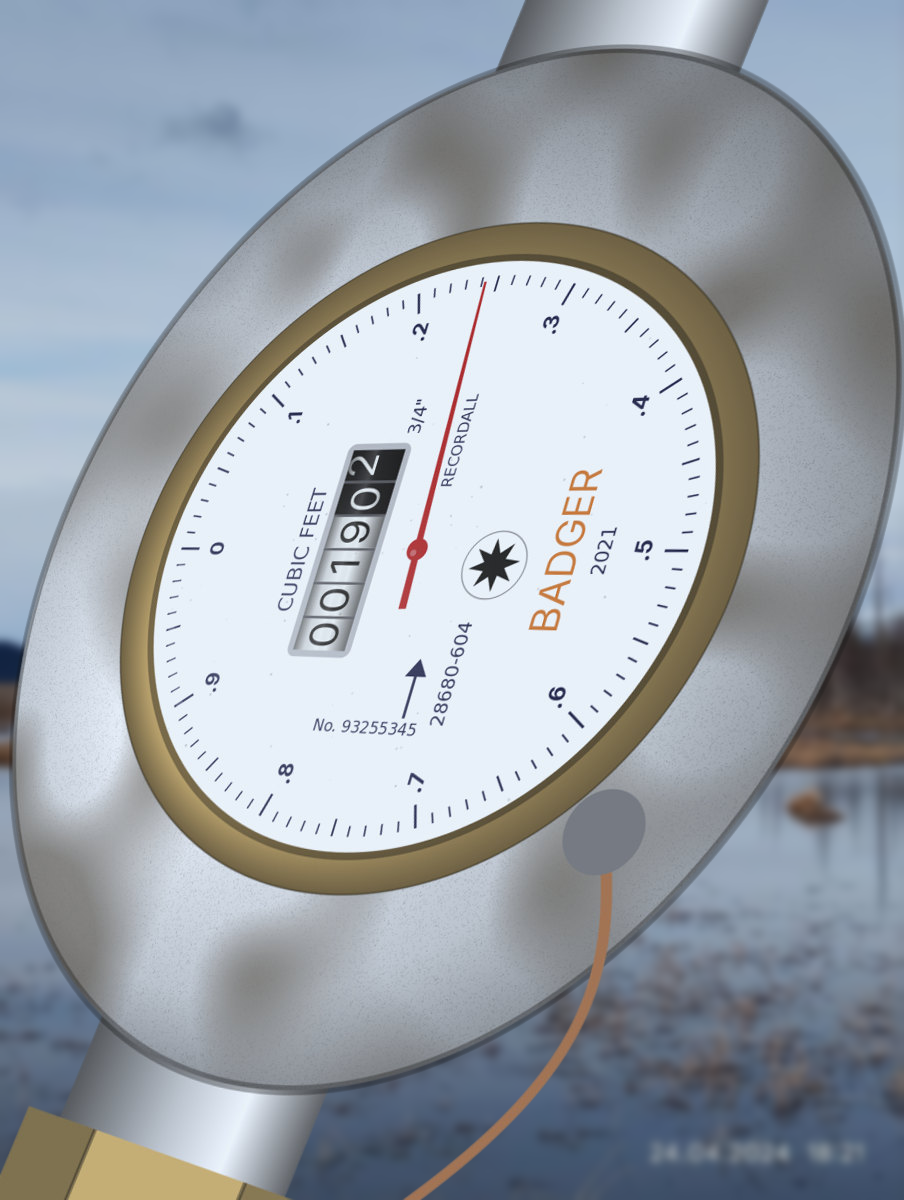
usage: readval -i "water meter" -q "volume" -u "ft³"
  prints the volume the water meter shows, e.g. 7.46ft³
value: 1902.24ft³
